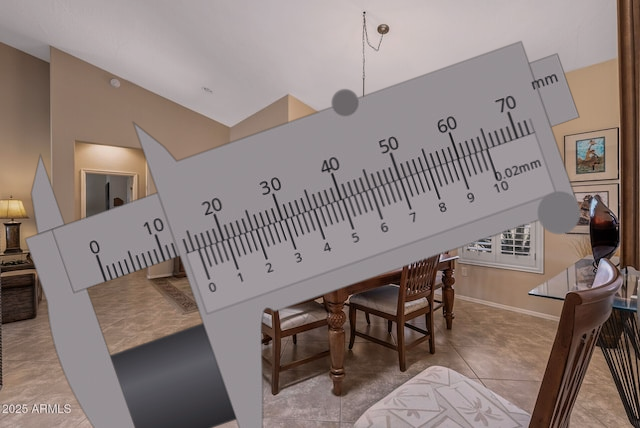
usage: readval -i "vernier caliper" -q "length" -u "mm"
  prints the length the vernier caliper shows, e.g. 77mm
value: 15.8mm
